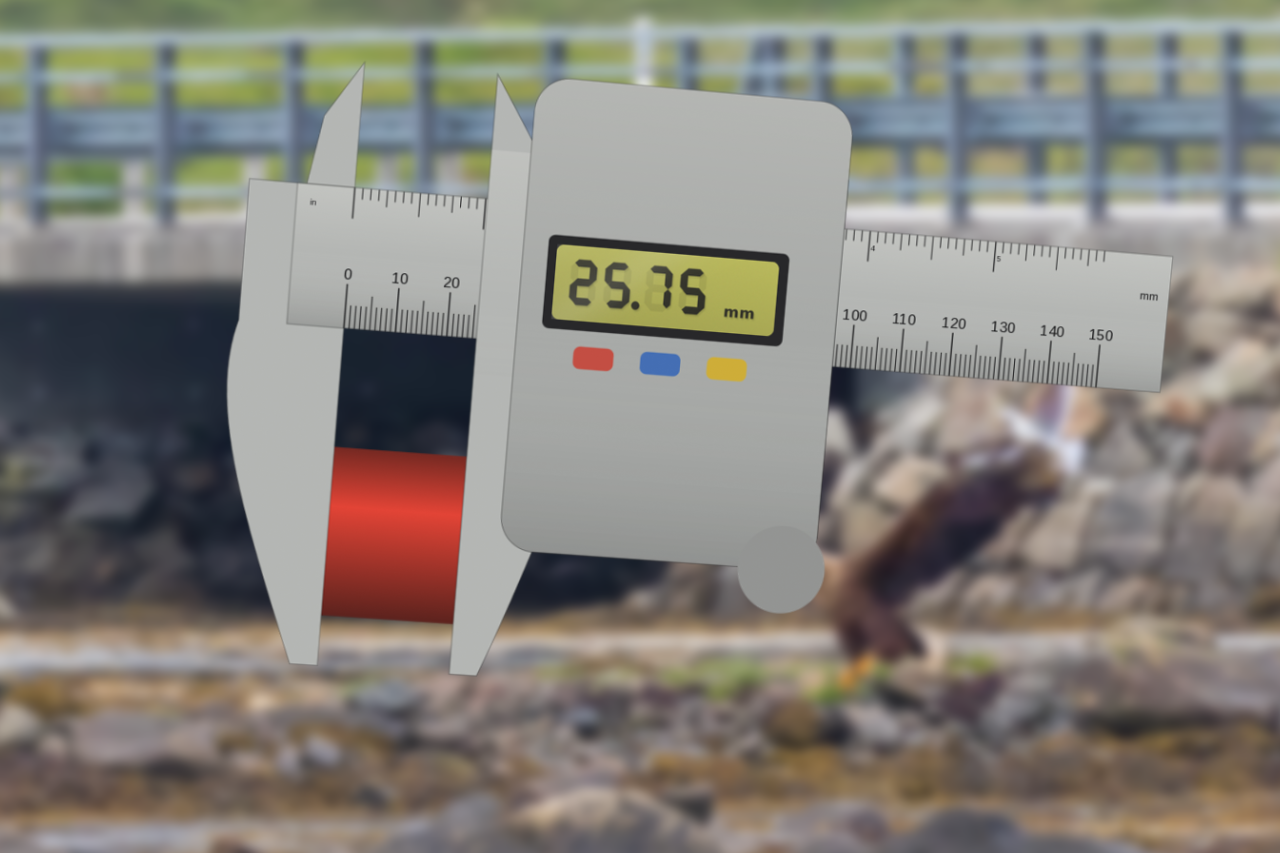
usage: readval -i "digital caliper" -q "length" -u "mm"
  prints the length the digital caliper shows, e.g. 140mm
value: 25.75mm
